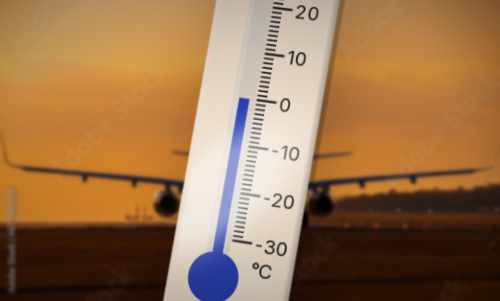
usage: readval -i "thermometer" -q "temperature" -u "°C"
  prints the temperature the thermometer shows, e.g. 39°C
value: 0°C
